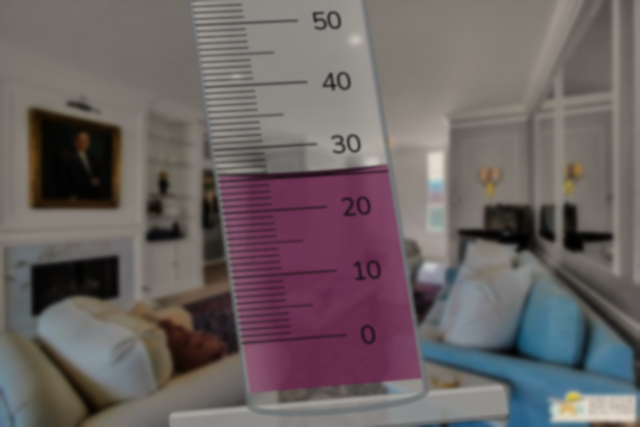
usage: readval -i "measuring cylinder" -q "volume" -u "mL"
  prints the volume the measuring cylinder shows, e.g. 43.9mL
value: 25mL
